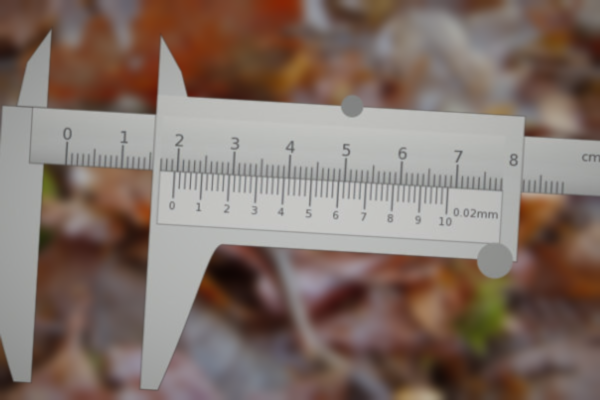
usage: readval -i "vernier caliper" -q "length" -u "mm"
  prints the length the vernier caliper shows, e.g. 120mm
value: 19.5mm
